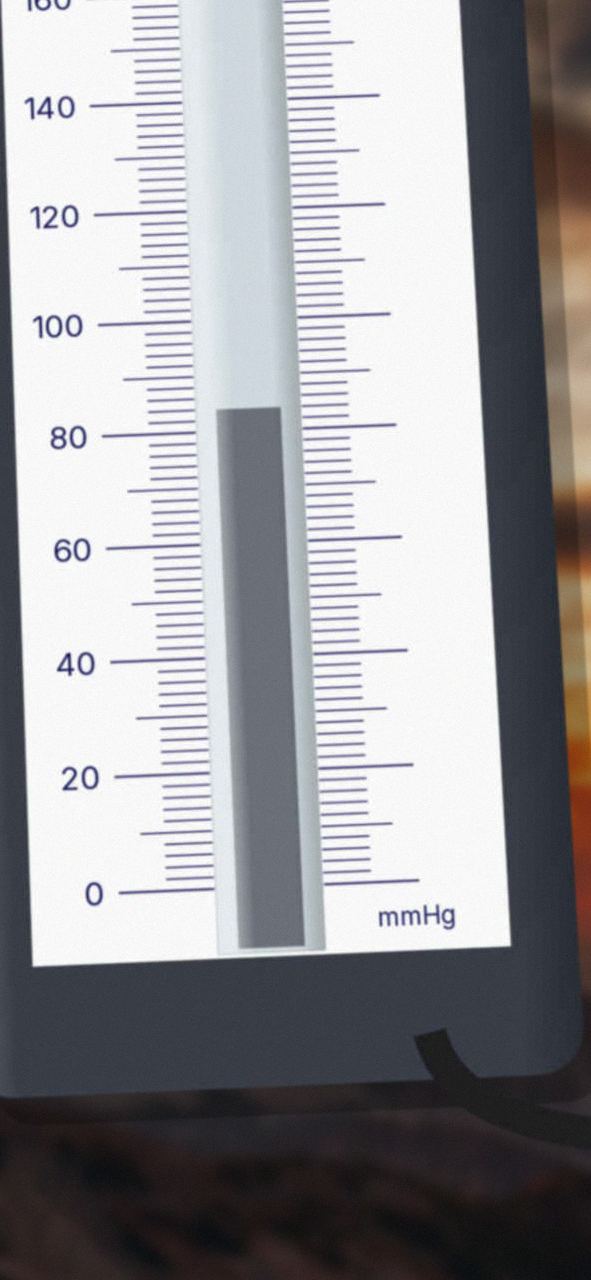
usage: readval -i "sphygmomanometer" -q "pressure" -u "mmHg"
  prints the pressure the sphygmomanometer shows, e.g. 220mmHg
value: 84mmHg
